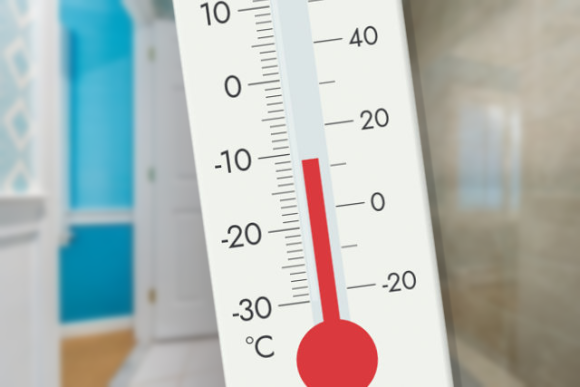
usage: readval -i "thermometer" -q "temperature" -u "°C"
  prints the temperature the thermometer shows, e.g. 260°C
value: -11°C
